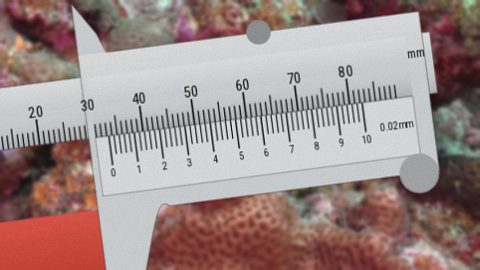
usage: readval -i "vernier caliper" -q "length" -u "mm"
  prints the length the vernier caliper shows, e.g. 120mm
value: 33.4mm
